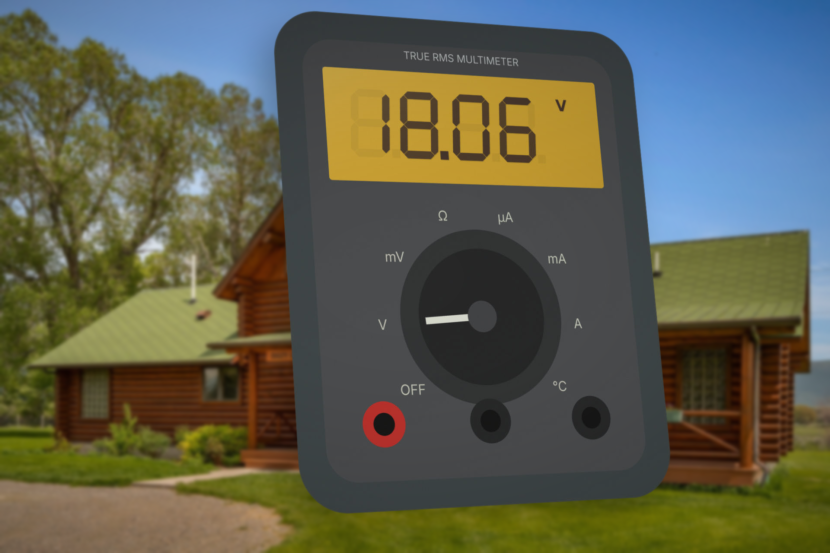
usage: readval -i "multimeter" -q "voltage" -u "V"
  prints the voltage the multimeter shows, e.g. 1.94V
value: 18.06V
